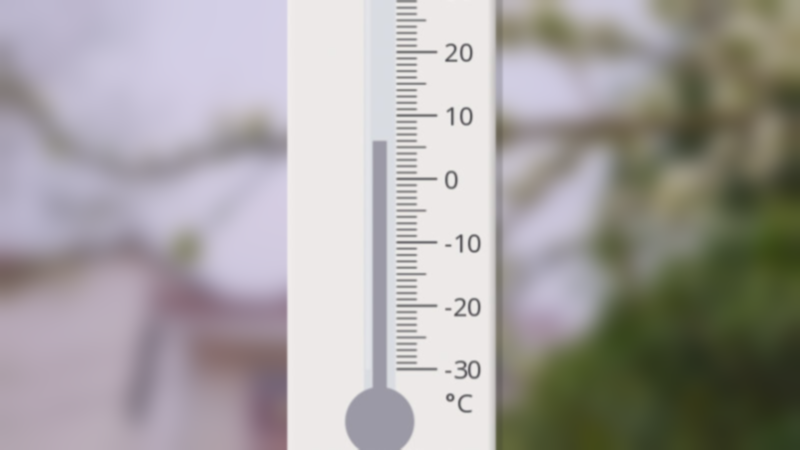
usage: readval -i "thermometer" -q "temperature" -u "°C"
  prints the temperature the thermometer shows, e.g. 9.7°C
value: 6°C
